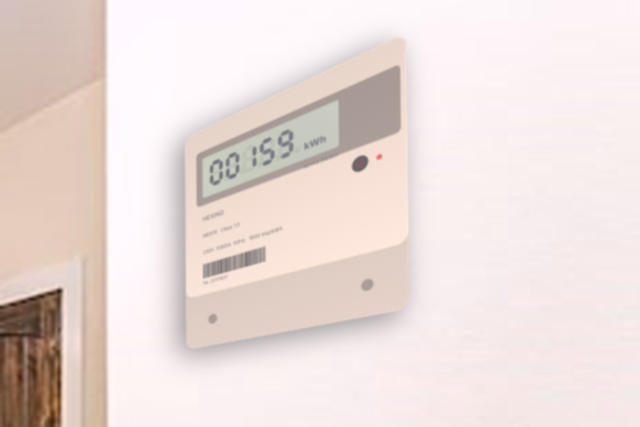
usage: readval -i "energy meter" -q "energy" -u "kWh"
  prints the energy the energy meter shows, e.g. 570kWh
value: 159kWh
